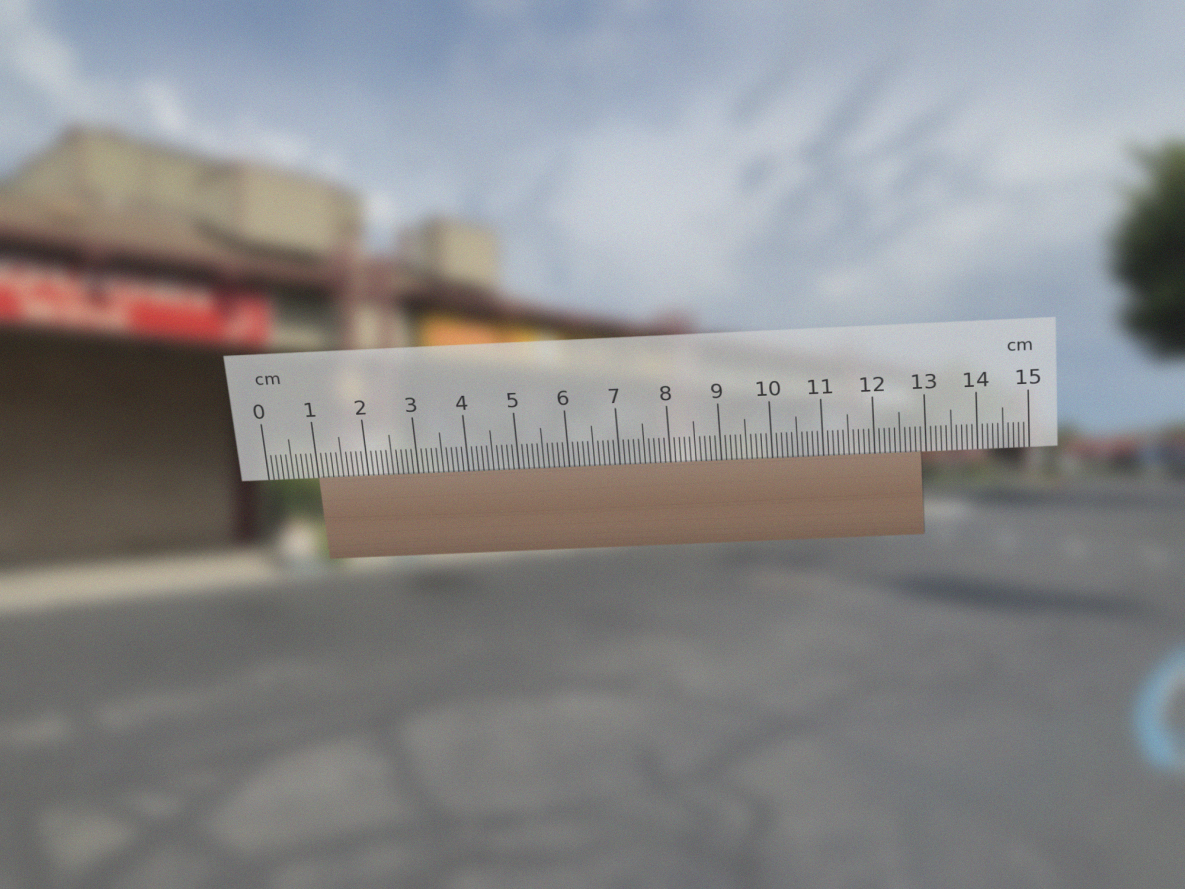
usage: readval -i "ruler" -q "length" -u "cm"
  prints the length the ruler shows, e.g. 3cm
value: 11.9cm
